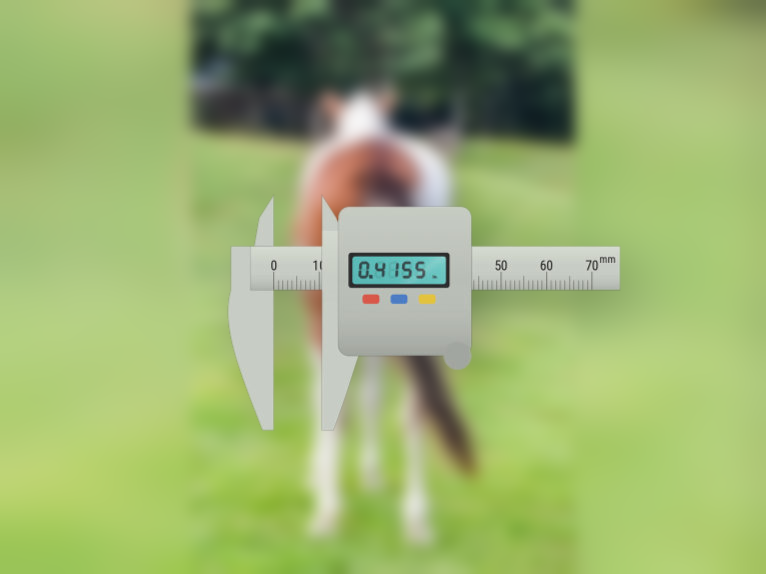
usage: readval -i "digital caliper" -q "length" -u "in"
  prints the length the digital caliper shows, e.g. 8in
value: 0.4155in
